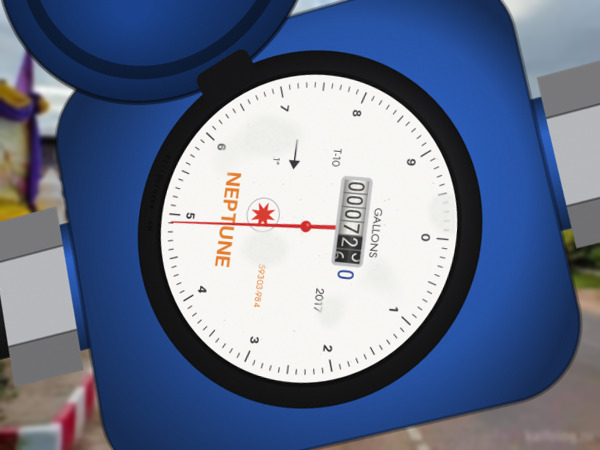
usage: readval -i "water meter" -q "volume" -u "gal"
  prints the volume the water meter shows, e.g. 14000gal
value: 7254.9gal
